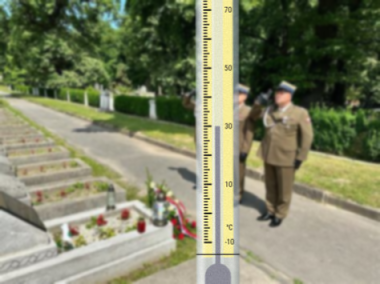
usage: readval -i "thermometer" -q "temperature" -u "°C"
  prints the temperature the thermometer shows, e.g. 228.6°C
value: 30°C
